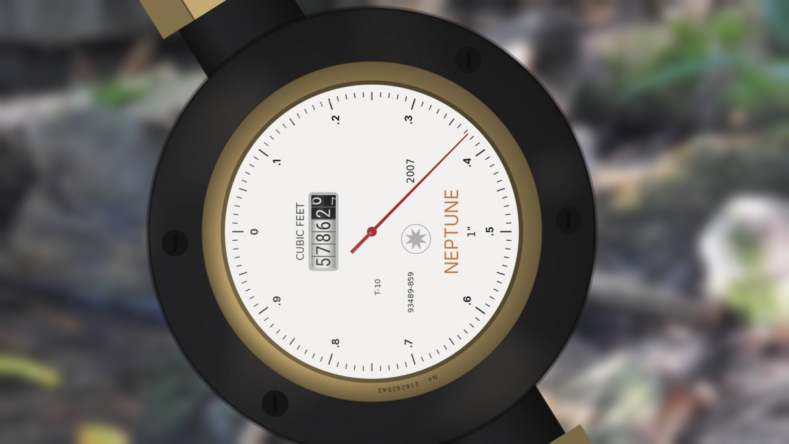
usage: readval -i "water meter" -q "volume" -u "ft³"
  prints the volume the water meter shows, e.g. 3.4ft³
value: 578626.37ft³
